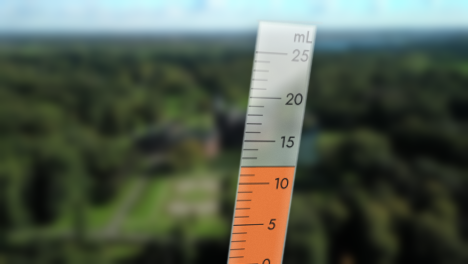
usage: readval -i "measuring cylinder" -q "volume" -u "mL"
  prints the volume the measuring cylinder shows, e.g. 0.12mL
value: 12mL
